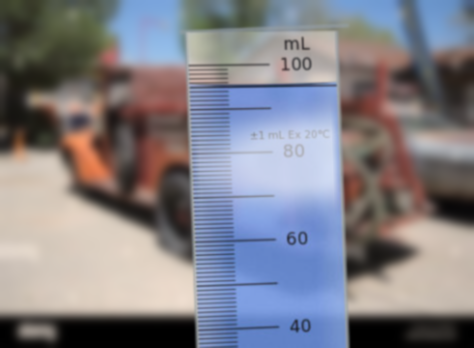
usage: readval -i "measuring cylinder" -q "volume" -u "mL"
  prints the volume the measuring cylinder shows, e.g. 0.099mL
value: 95mL
